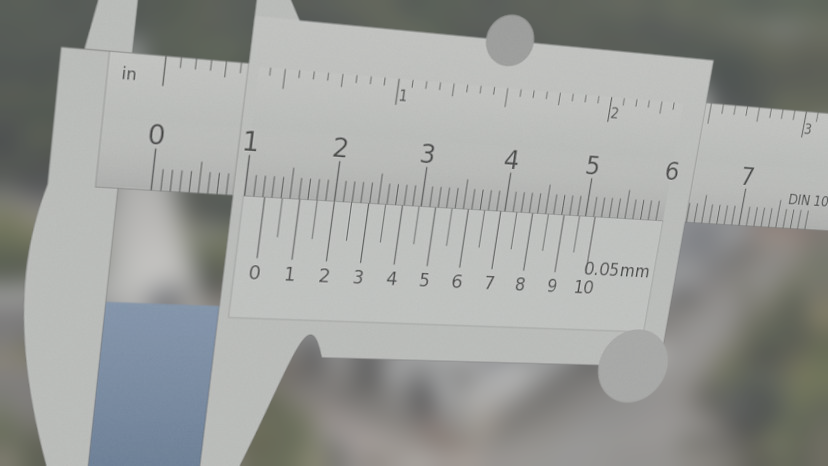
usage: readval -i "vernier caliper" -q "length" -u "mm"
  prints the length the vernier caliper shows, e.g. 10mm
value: 12.2mm
